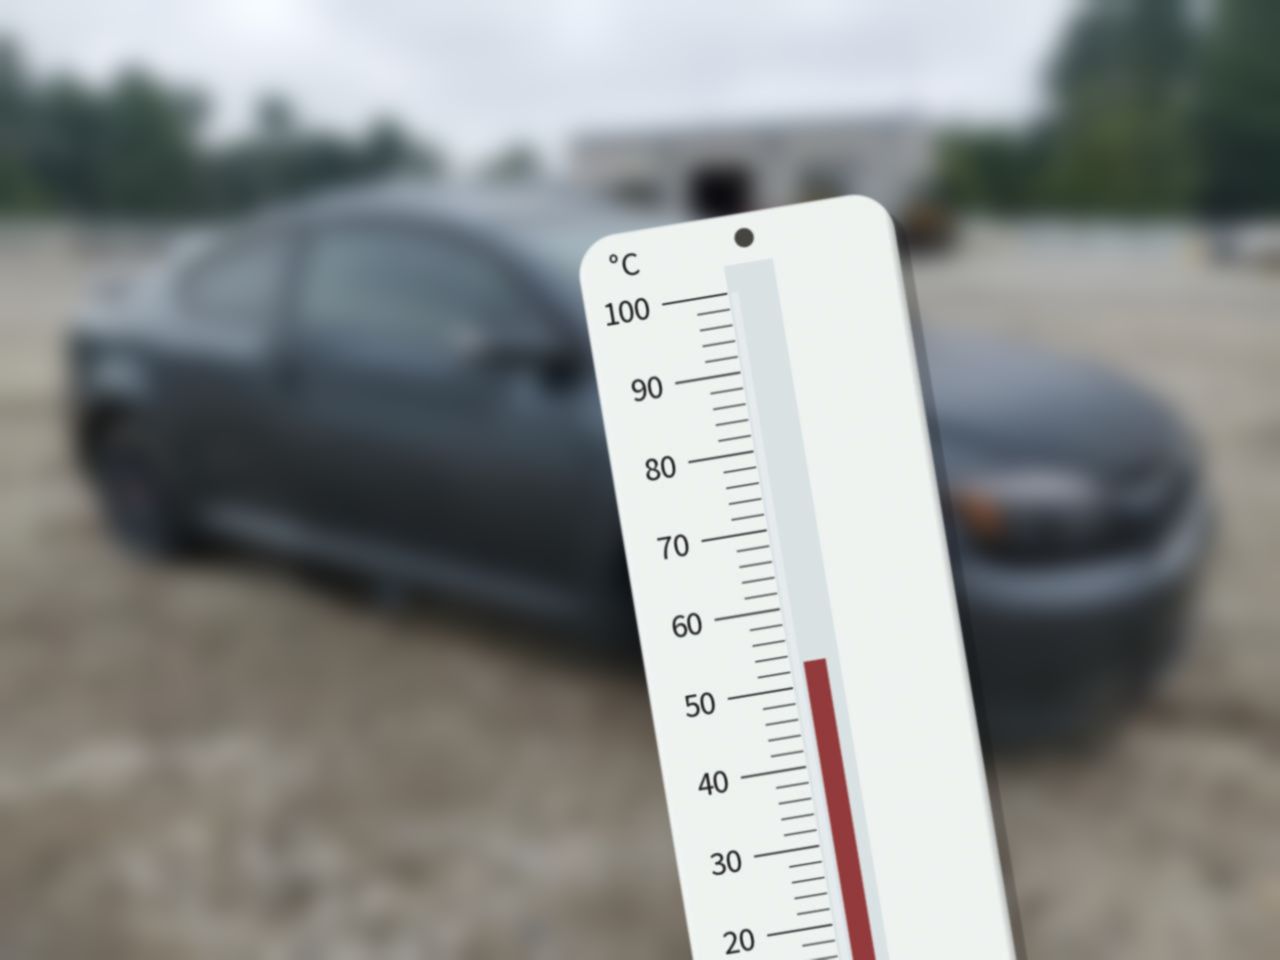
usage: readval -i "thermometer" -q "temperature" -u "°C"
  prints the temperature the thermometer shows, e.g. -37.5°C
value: 53°C
